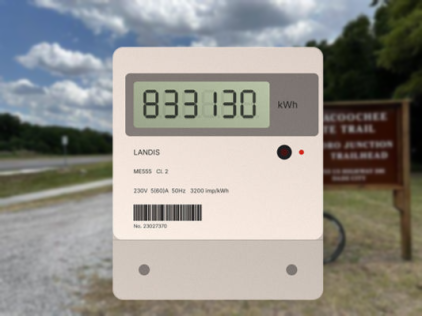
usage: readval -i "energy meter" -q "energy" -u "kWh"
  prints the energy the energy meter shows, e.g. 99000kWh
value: 833130kWh
